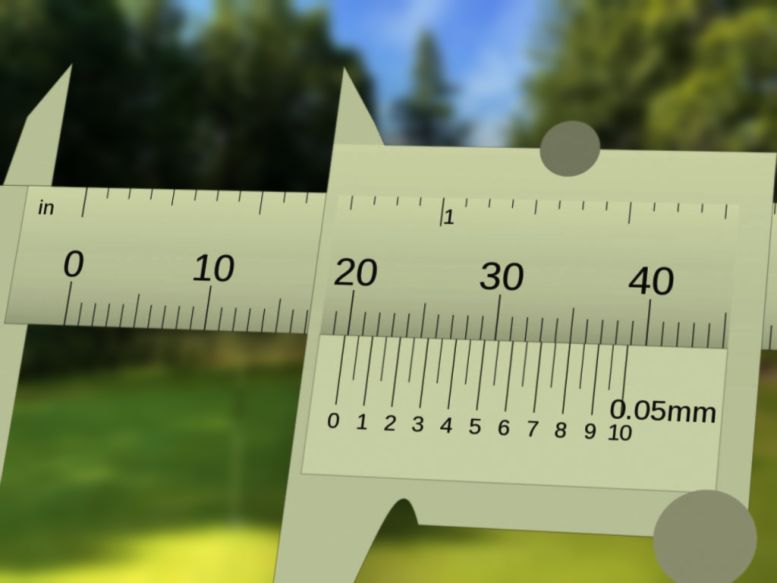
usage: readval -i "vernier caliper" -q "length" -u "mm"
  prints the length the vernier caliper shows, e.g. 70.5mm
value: 19.8mm
